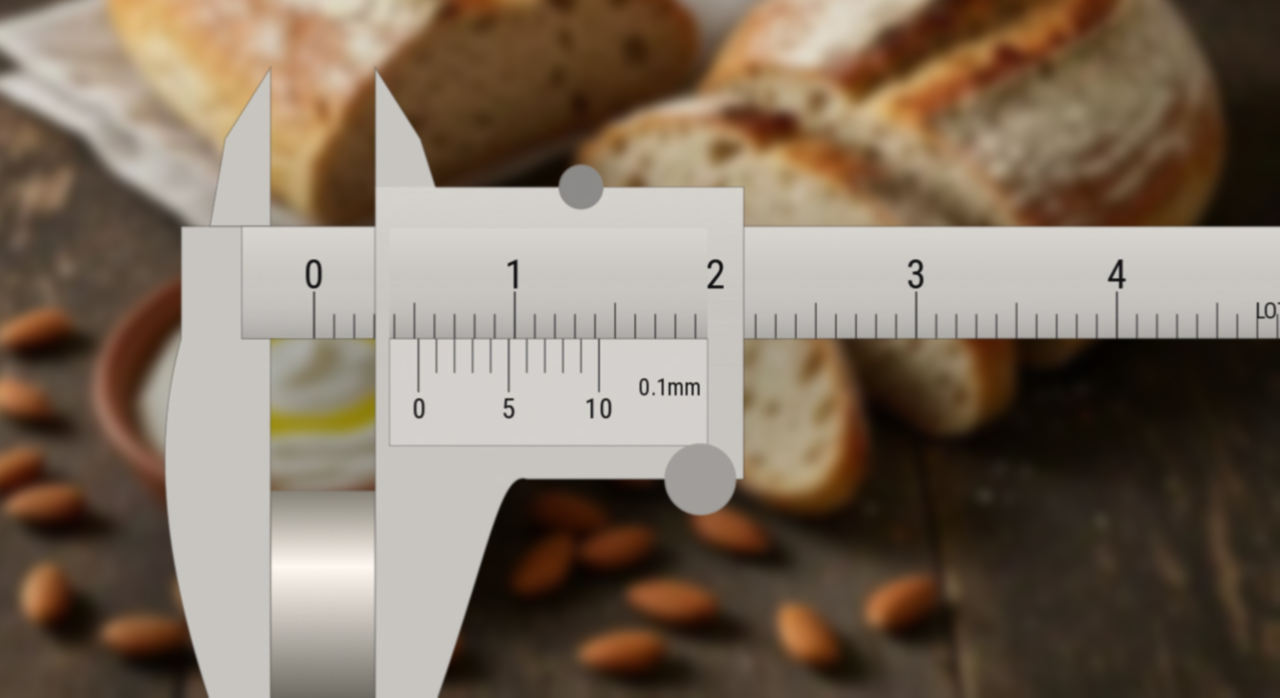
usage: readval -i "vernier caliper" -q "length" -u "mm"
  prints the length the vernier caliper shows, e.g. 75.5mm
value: 5.2mm
